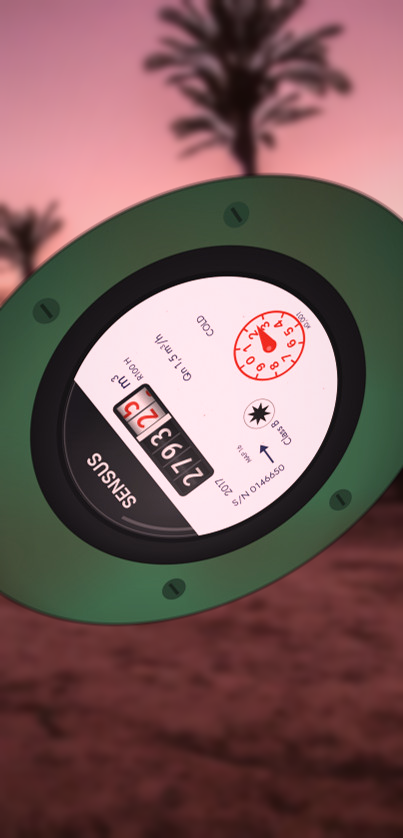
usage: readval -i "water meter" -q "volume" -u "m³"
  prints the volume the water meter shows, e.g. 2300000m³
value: 2793.252m³
